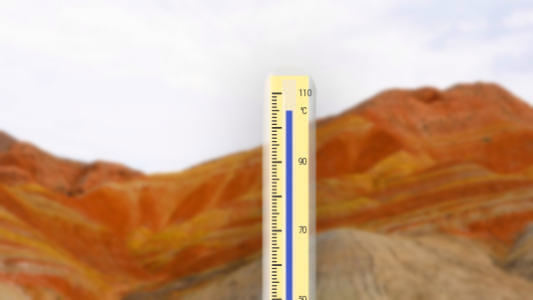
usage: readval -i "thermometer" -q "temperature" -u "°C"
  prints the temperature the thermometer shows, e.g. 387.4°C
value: 105°C
